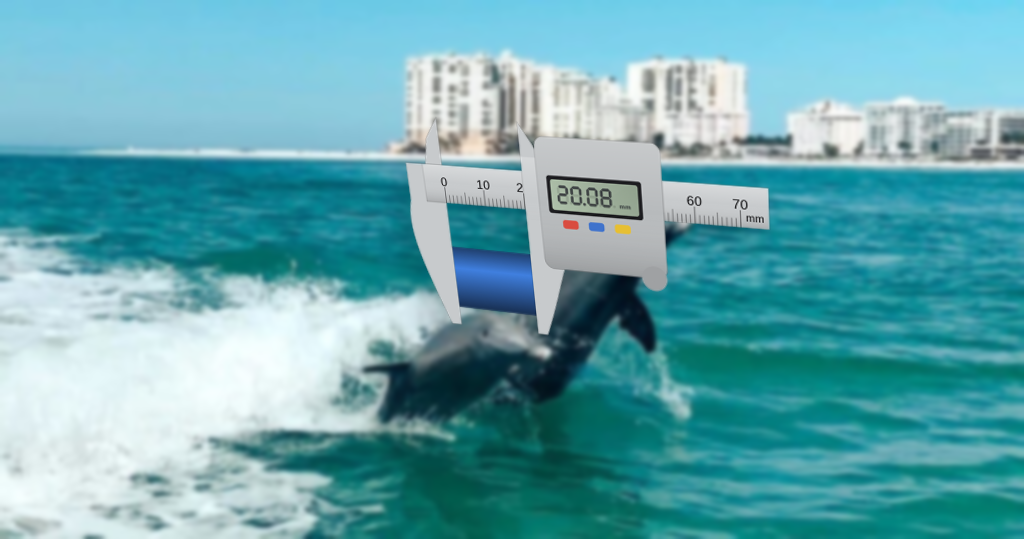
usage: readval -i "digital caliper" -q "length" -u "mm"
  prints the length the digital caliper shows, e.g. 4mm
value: 20.08mm
